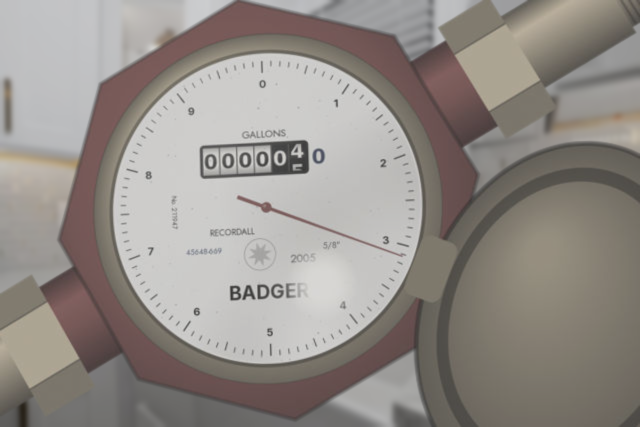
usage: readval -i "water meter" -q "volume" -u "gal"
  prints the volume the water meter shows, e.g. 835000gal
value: 43.1gal
